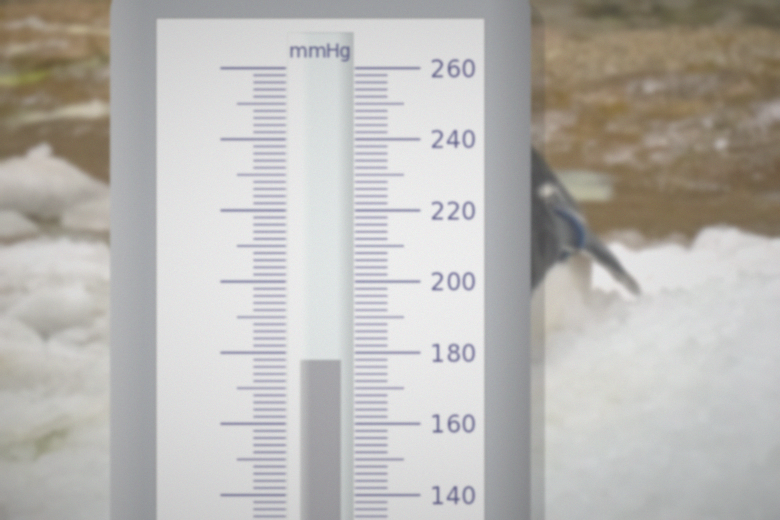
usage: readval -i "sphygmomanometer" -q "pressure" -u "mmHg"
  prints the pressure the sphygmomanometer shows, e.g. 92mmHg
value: 178mmHg
